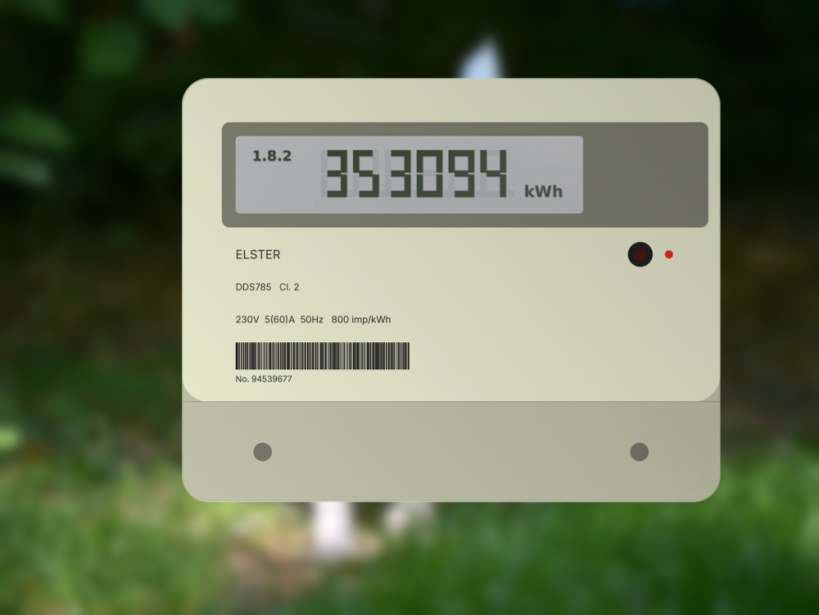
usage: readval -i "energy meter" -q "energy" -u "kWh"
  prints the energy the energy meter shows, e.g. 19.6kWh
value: 353094kWh
